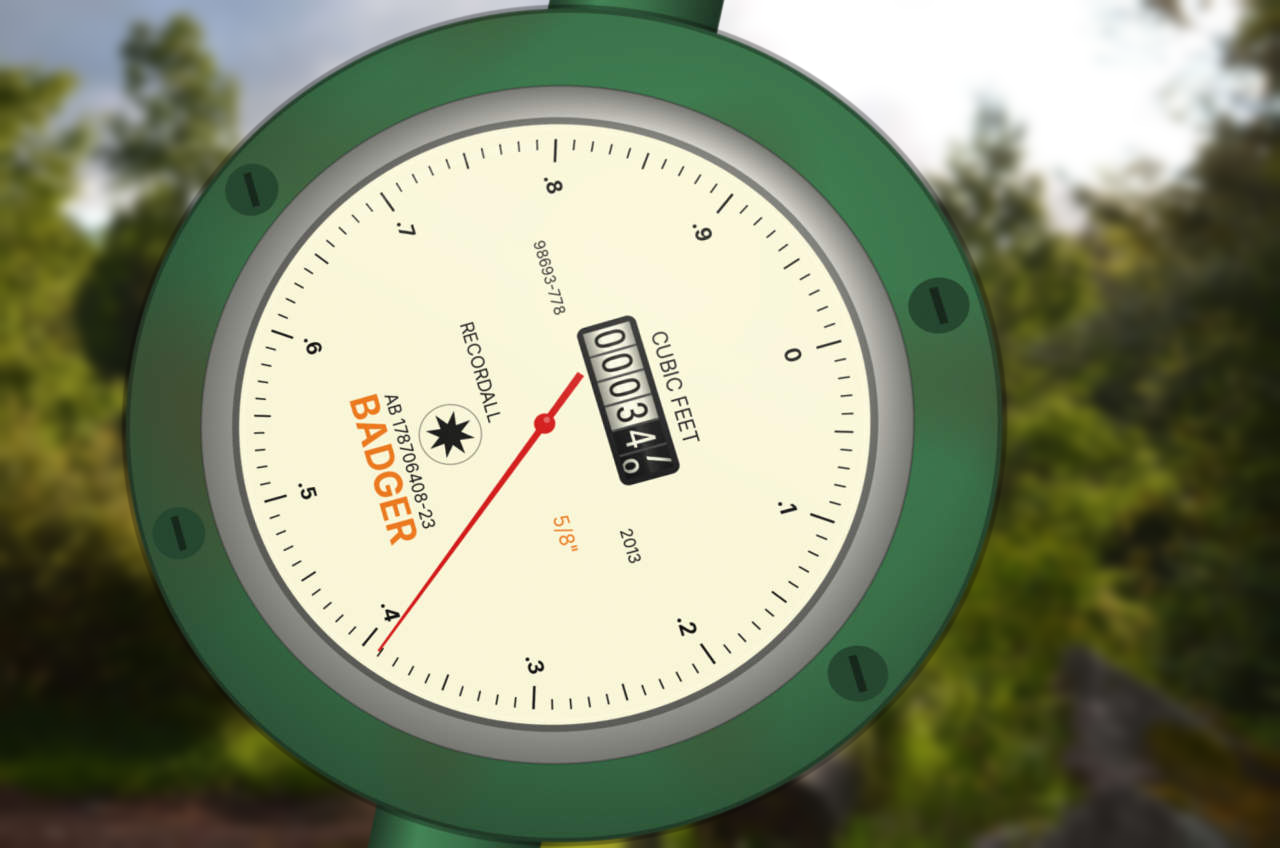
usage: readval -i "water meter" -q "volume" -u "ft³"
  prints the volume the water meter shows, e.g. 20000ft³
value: 347.39ft³
